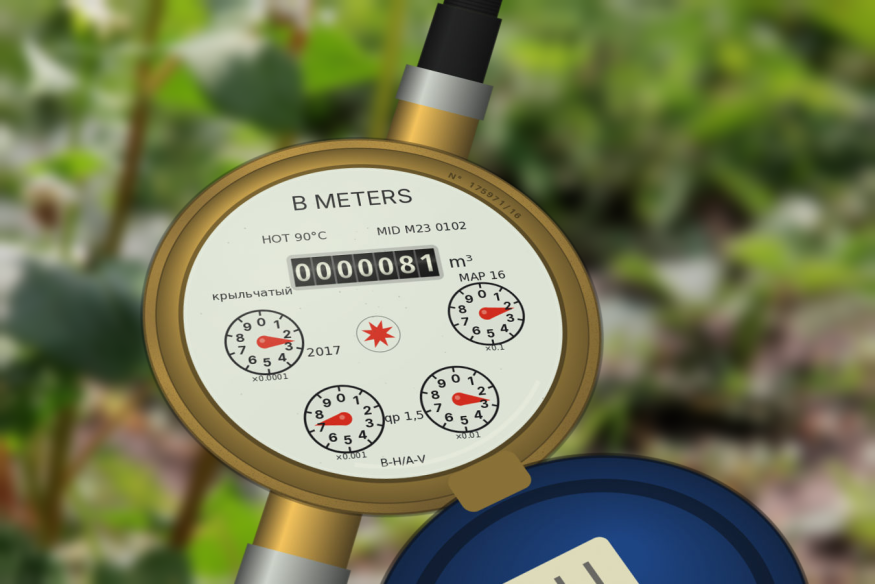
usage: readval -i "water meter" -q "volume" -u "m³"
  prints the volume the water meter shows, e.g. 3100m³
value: 81.2272m³
